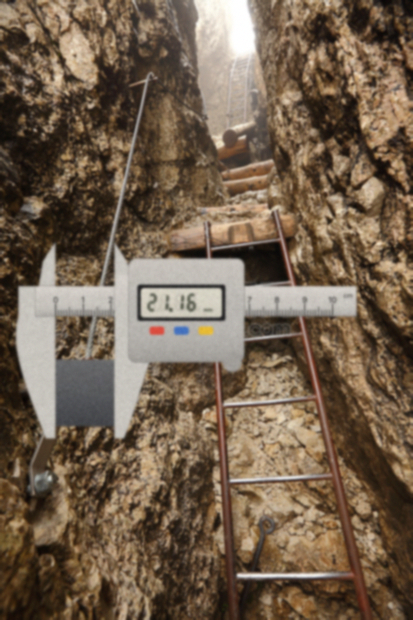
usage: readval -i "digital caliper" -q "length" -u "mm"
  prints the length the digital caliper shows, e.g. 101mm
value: 21.16mm
